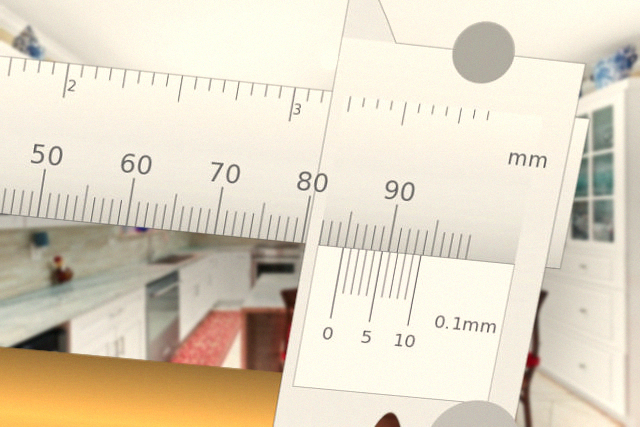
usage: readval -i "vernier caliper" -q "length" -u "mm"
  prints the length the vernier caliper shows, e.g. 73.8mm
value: 84.8mm
